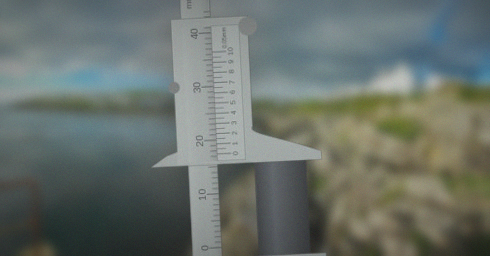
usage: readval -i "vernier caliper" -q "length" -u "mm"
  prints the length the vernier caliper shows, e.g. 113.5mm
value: 17.4mm
